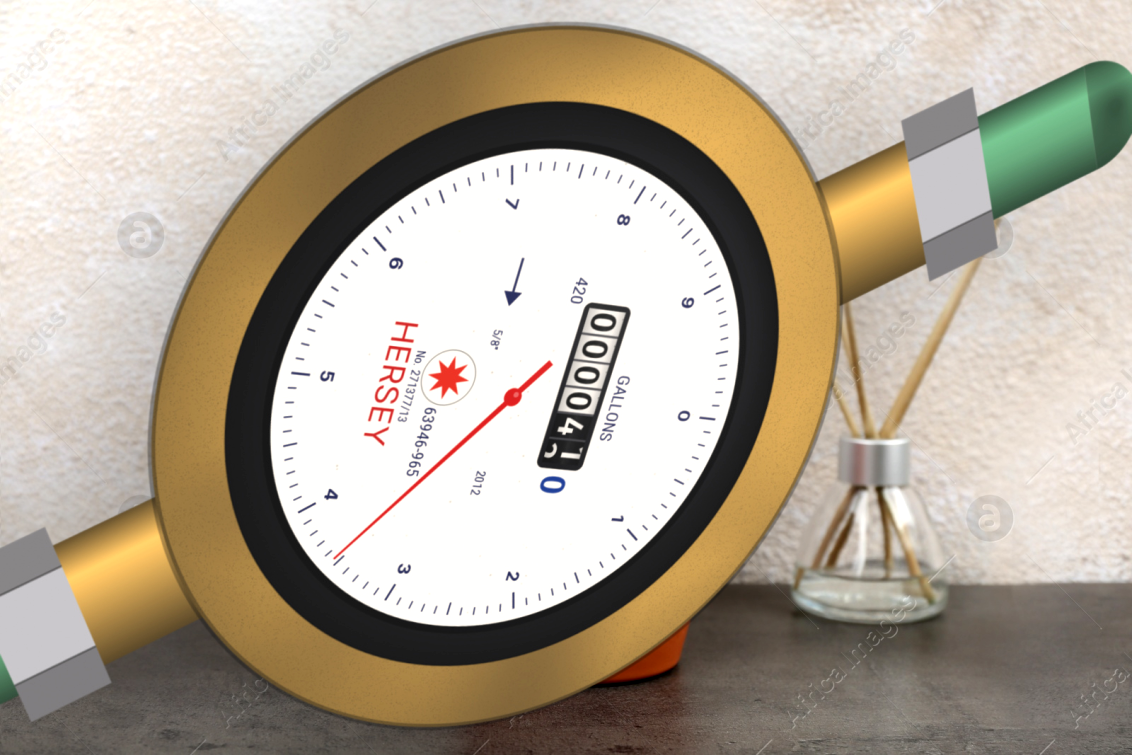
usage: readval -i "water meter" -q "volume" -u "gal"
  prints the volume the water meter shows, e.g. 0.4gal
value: 413.5gal
